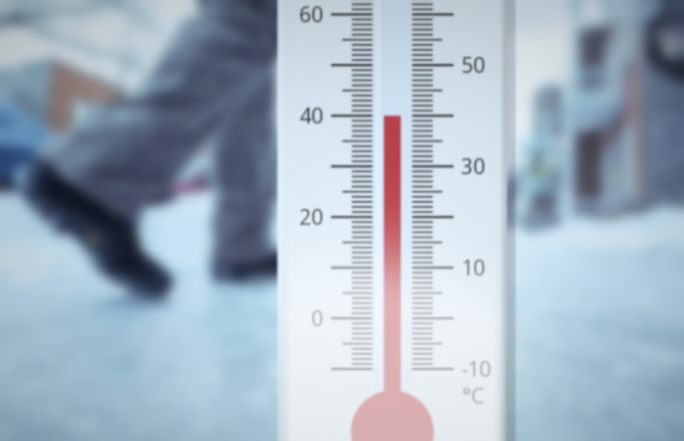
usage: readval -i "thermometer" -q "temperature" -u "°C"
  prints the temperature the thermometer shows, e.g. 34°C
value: 40°C
